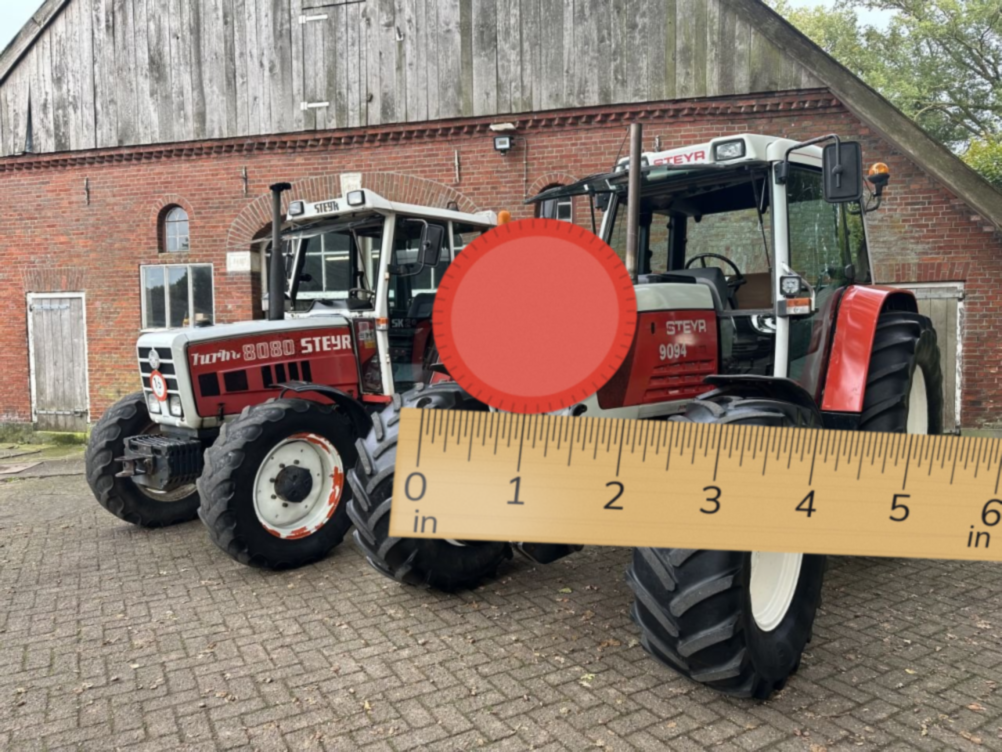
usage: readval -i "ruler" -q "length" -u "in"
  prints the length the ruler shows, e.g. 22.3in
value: 2in
